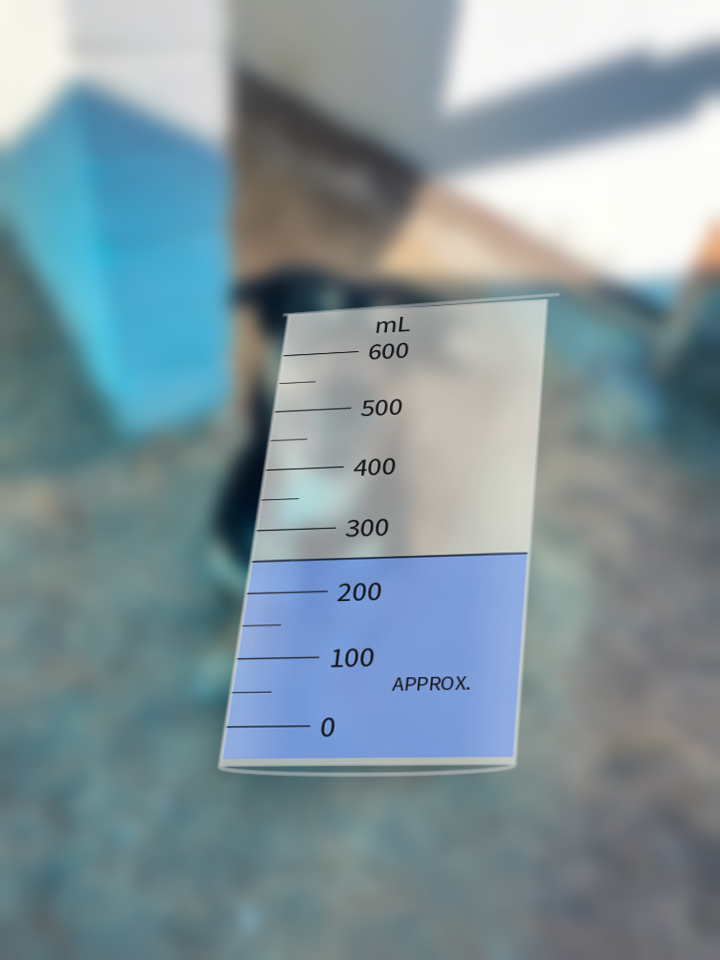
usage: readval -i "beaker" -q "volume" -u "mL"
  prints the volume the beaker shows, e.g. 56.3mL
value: 250mL
